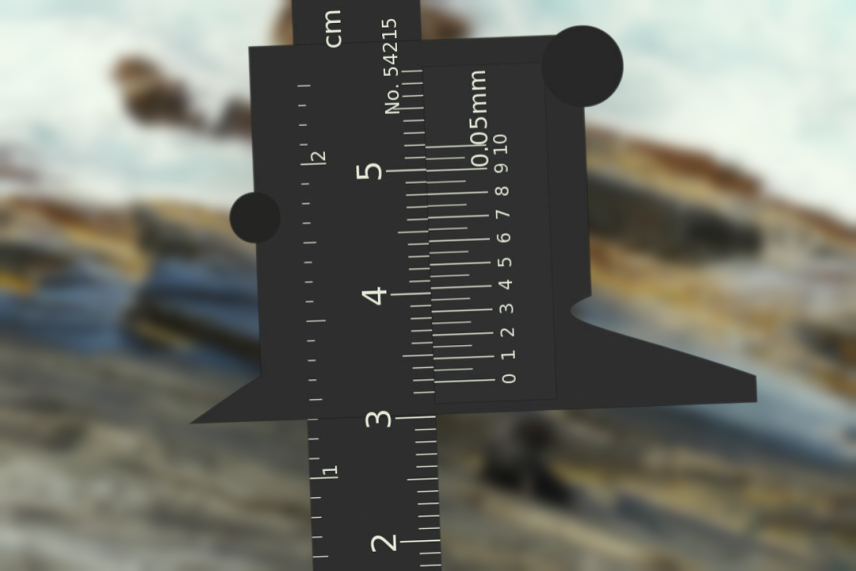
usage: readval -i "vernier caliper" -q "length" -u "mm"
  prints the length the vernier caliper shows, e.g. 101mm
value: 32.8mm
